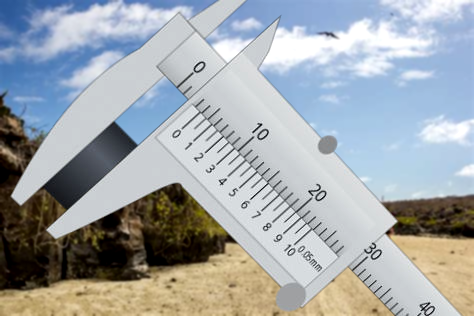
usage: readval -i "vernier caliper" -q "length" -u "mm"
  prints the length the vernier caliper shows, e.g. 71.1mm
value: 3.8mm
